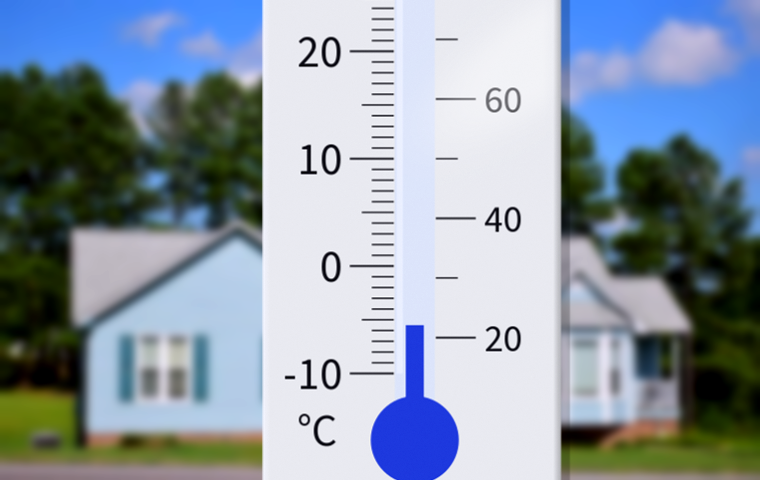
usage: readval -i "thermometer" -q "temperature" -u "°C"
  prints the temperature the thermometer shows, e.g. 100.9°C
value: -5.5°C
